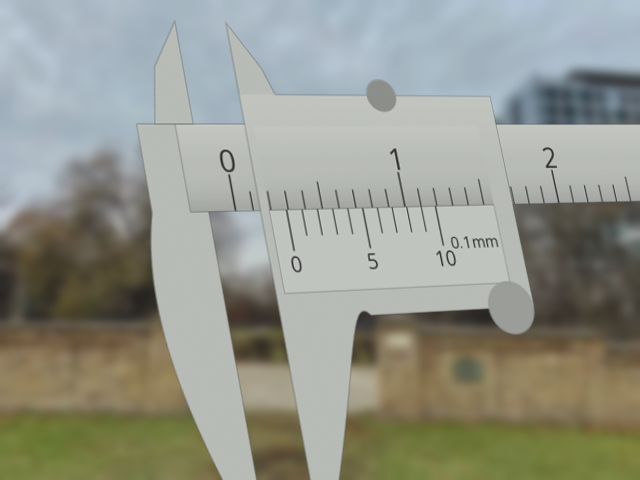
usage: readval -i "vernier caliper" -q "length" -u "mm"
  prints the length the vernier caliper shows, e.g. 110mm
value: 2.9mm
